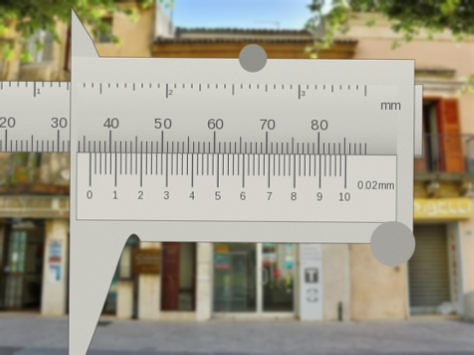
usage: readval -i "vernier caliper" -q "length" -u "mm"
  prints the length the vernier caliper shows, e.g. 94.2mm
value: 36.2mm
